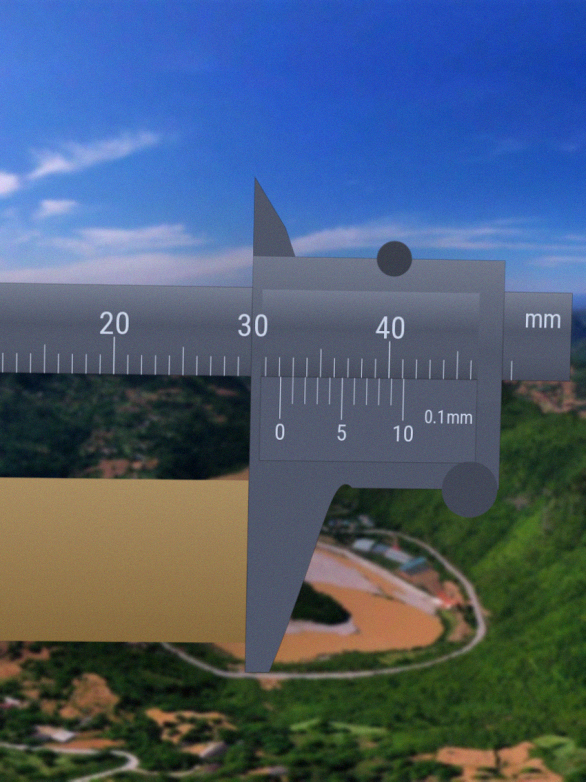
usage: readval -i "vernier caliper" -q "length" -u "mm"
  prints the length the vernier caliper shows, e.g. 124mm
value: 32.1mm
